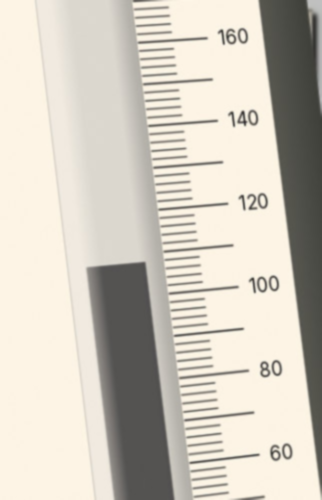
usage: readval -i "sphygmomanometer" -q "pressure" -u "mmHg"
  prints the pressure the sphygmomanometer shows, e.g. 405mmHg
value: 108mmHg
